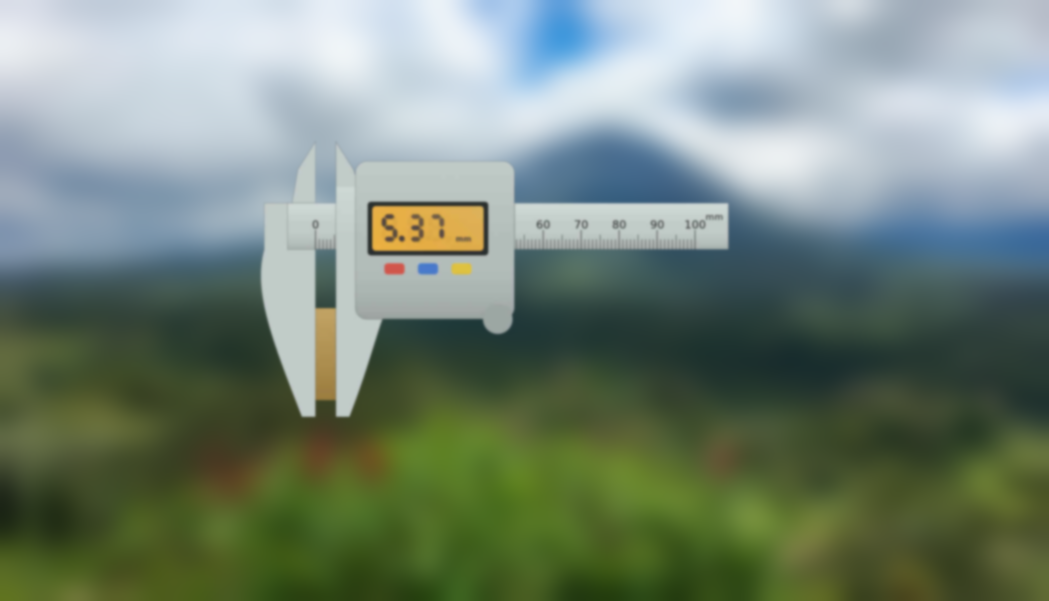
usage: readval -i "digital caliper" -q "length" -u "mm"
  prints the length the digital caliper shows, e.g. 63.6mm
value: 5.37mm
